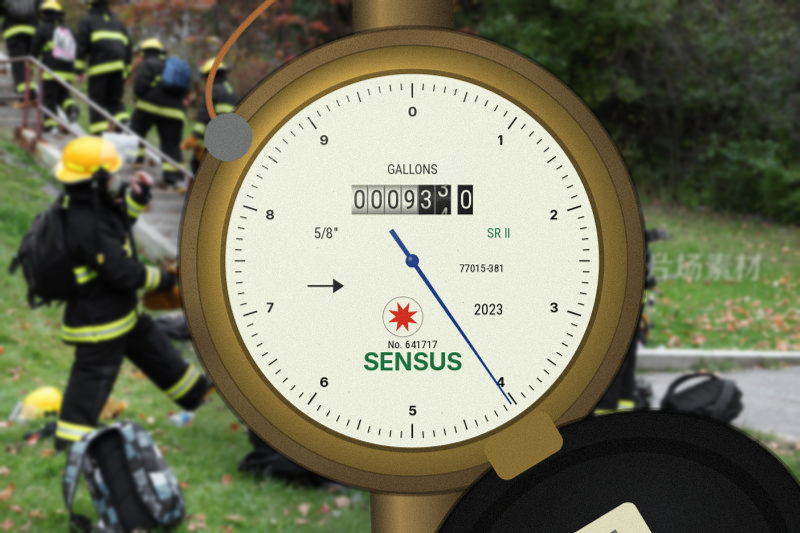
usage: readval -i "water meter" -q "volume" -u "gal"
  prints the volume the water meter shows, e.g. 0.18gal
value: 9334.0gal
